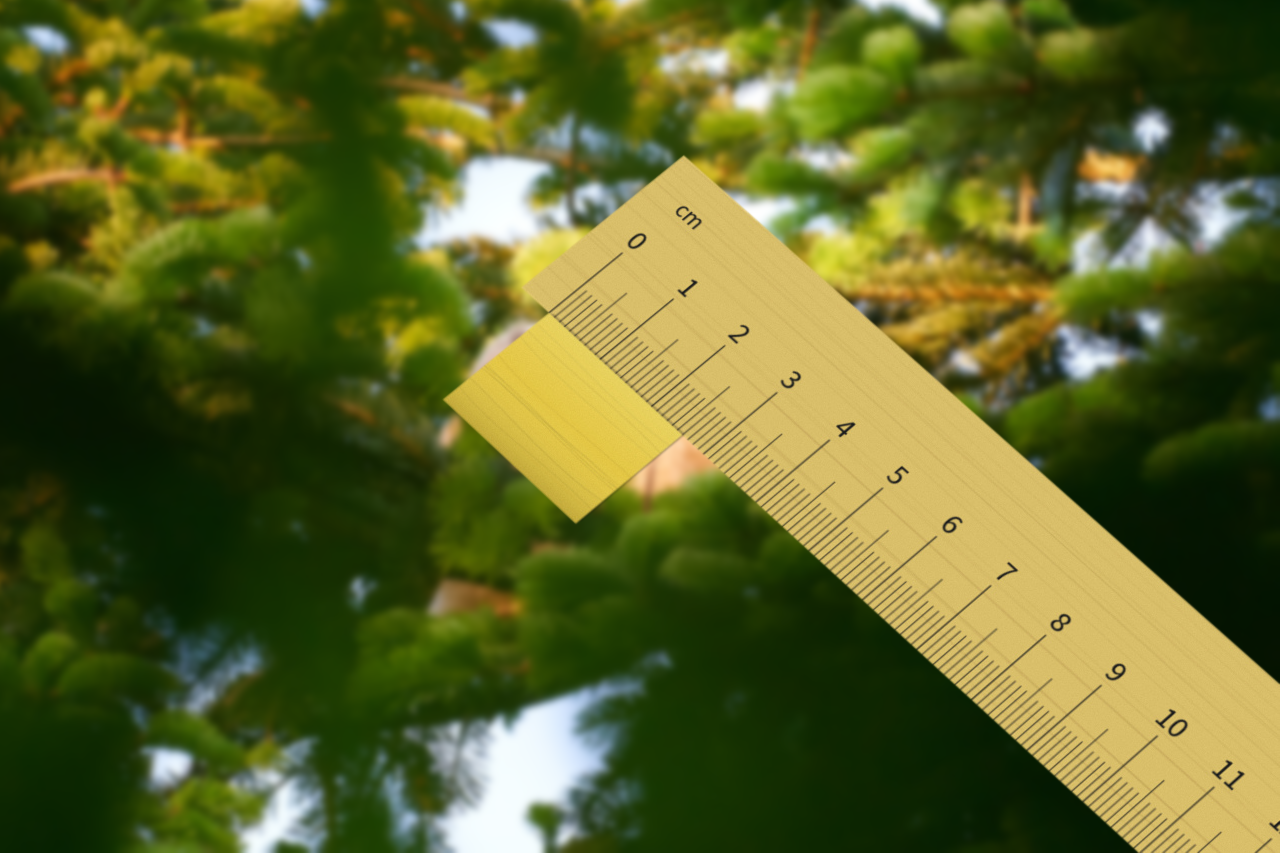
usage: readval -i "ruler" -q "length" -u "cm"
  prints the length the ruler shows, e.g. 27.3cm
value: 2.6cm
